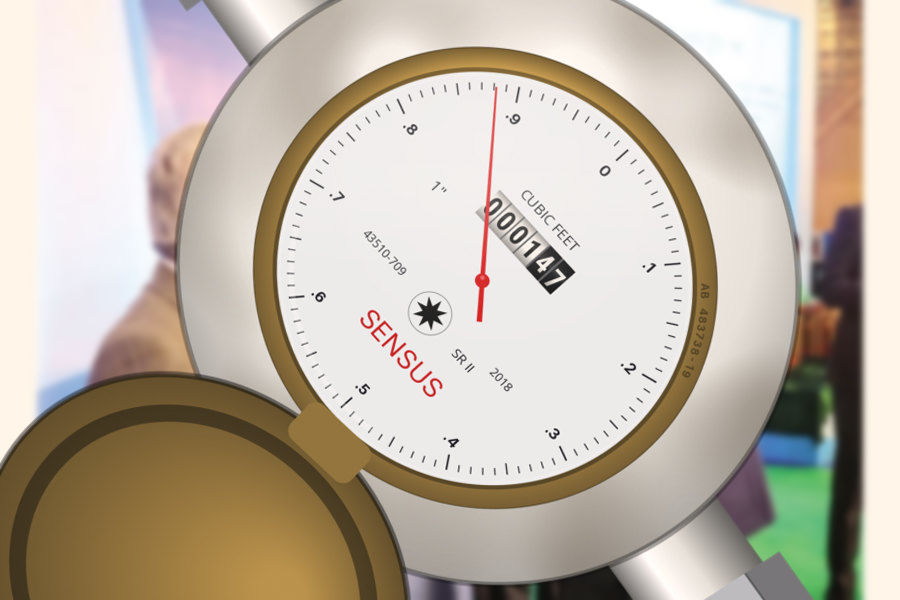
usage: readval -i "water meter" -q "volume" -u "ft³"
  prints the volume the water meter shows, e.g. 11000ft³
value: 146.88ft³
